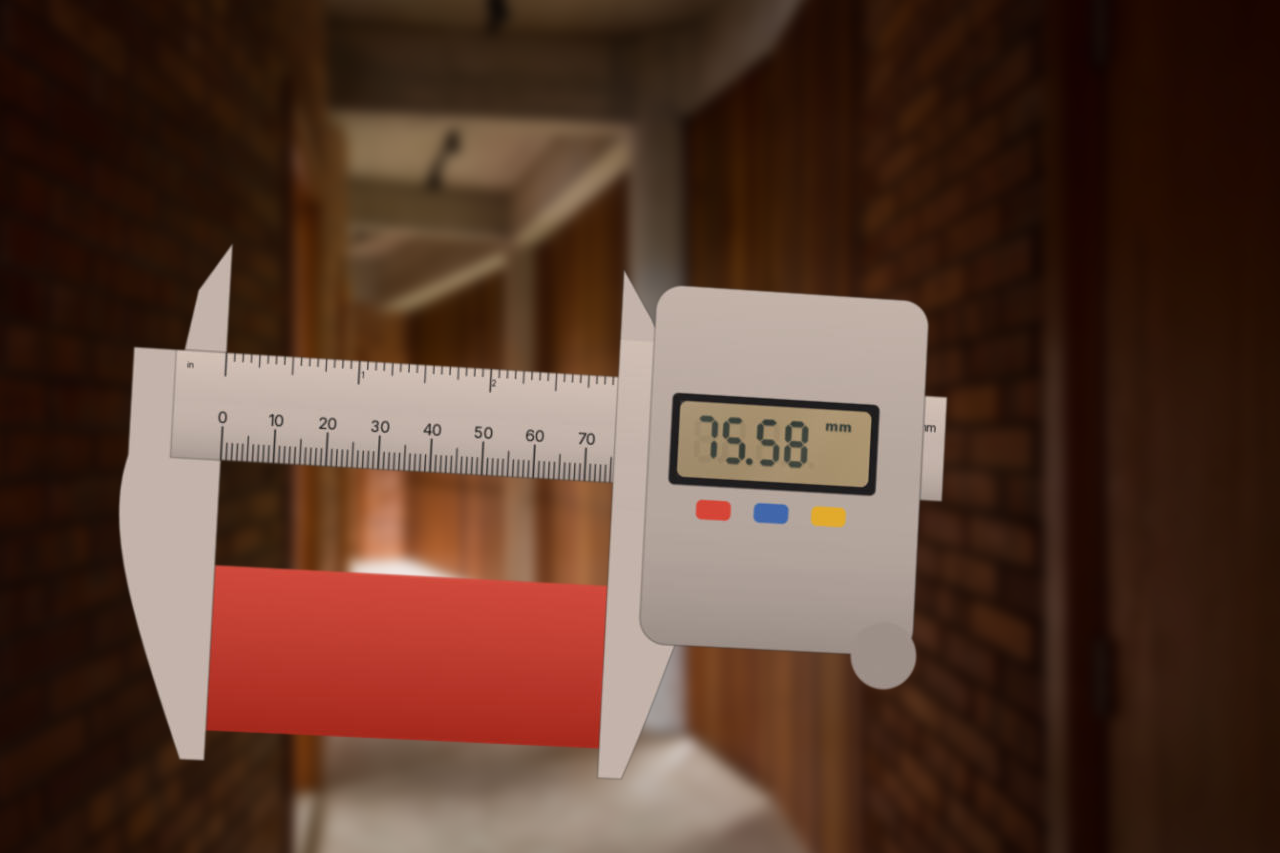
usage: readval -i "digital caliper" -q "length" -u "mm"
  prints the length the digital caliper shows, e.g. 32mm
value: 75.58mm
